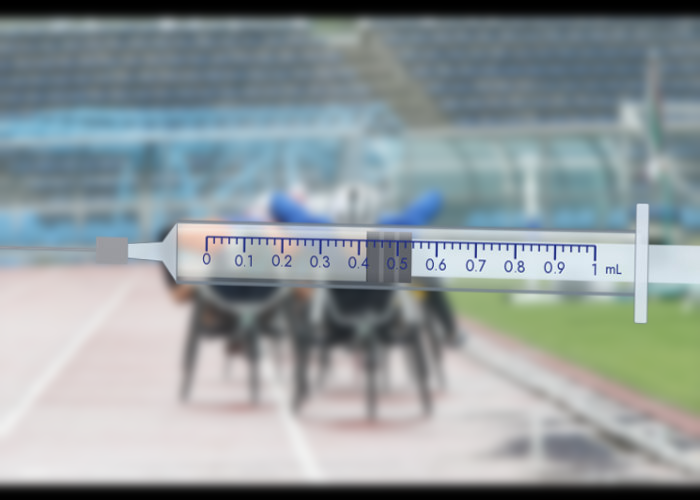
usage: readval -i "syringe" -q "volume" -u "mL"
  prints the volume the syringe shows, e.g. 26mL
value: 0.42mL
